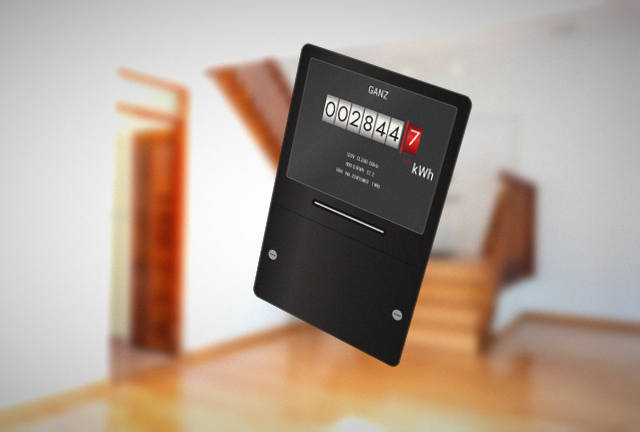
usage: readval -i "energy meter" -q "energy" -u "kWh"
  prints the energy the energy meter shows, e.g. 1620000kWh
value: 2844.7kWh
